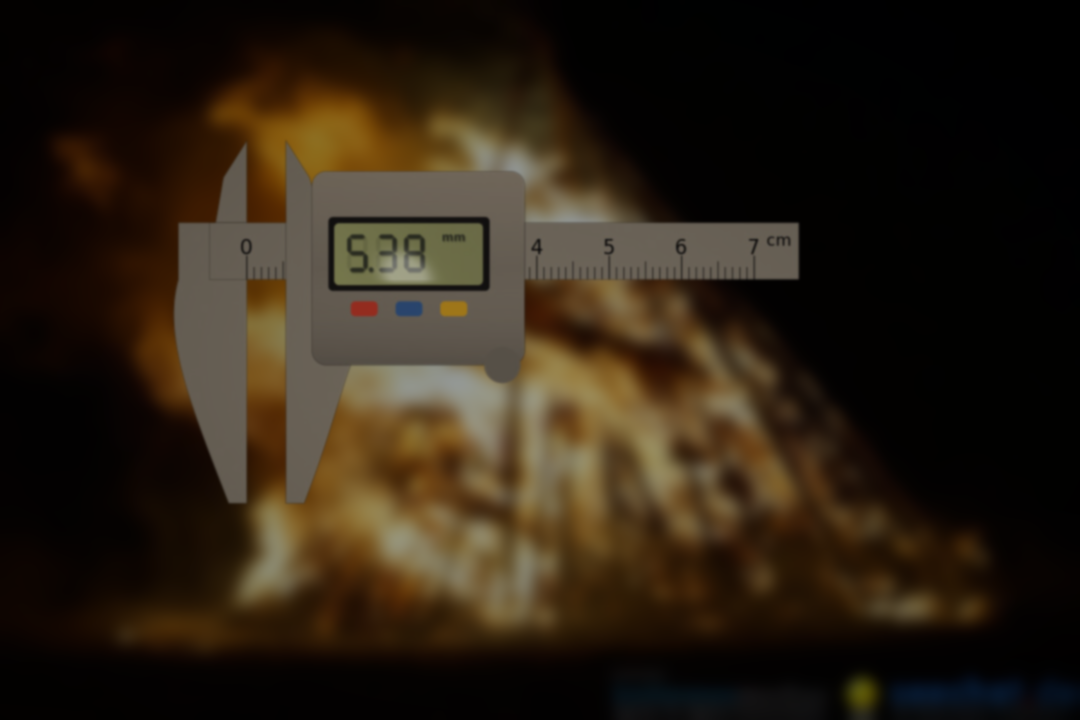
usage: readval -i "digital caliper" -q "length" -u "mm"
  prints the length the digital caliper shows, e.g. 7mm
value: 5.38mm
